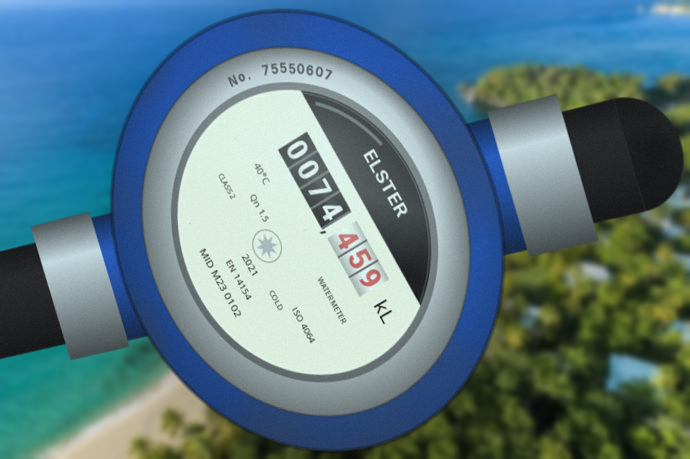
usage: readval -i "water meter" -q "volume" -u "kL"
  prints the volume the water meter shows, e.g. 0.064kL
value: 74.459kL
